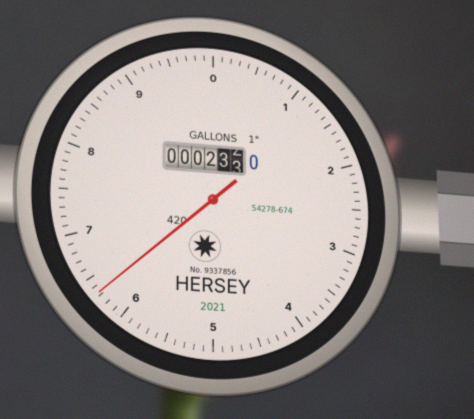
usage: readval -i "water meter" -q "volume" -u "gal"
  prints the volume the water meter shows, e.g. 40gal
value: 2326.3gal
